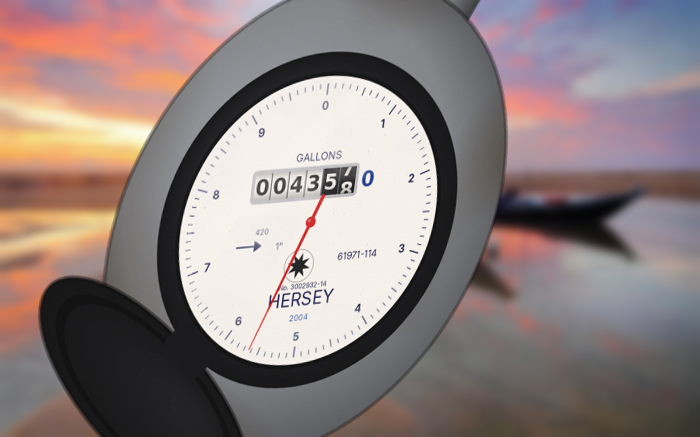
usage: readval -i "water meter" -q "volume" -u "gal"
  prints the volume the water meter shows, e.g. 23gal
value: 43575.6gal
